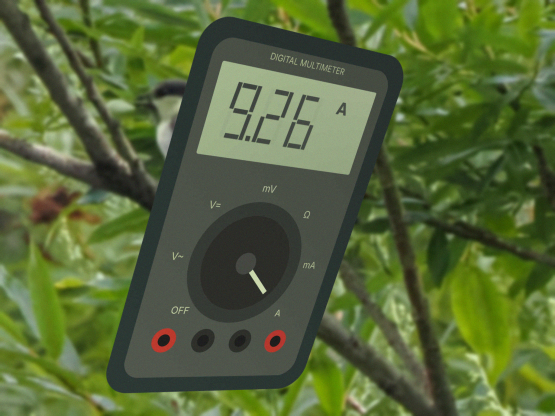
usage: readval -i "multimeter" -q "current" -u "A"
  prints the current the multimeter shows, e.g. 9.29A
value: 9.26A
